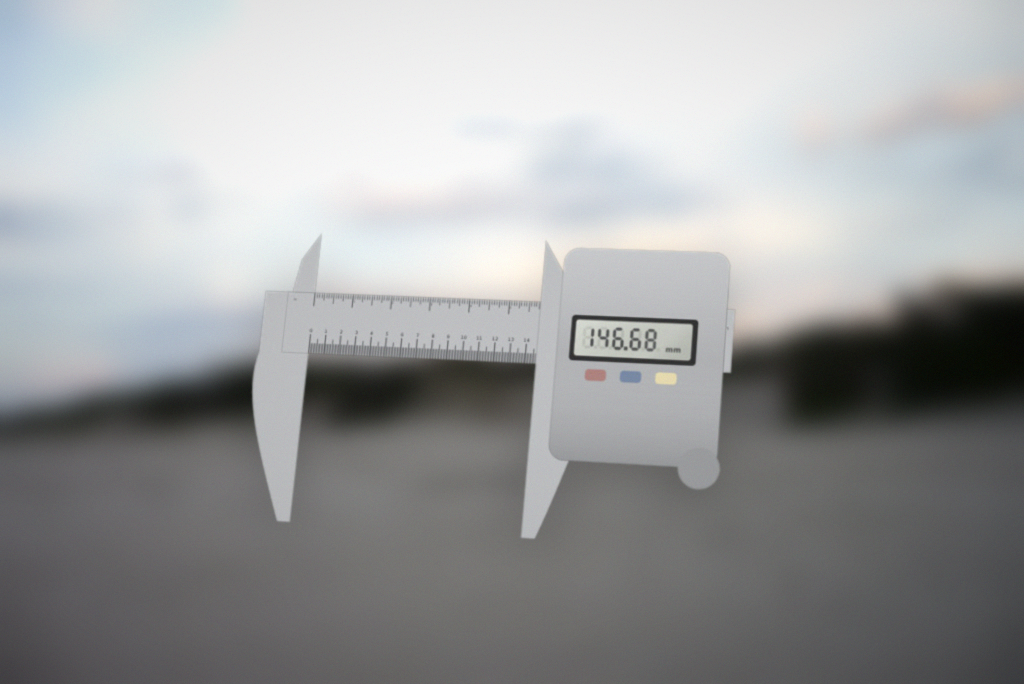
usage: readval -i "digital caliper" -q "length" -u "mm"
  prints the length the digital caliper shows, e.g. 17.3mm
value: 146.68mm
